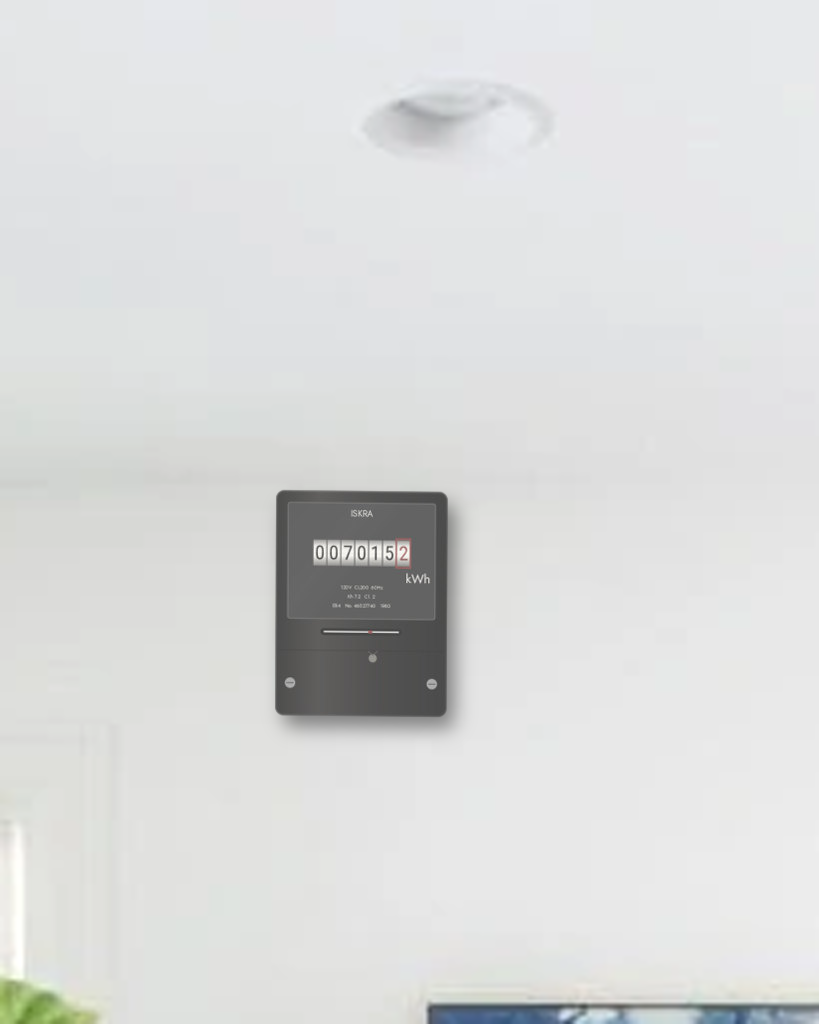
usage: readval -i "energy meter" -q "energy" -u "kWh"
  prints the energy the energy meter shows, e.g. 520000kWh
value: 7015.2kWh
